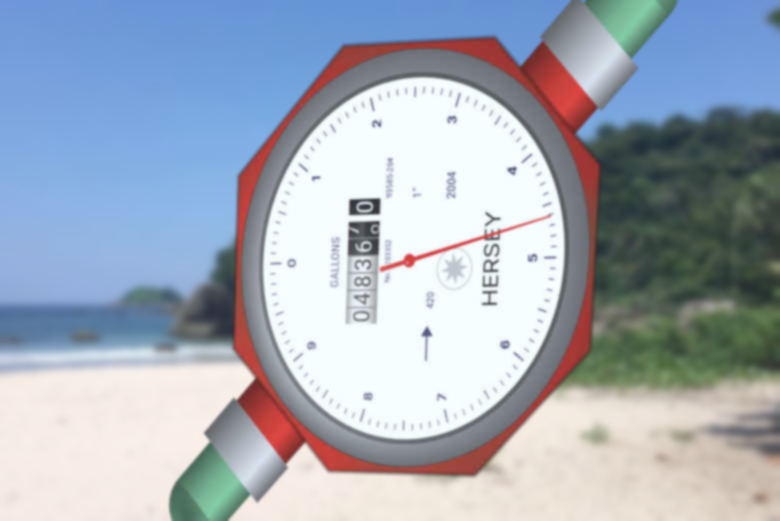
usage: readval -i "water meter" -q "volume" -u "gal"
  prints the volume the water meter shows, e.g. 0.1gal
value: 483674.6gal
